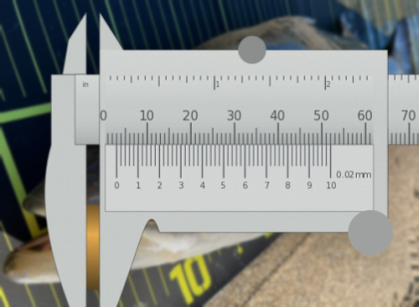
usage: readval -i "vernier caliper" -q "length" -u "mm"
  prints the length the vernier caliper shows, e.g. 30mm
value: 3.0mm
